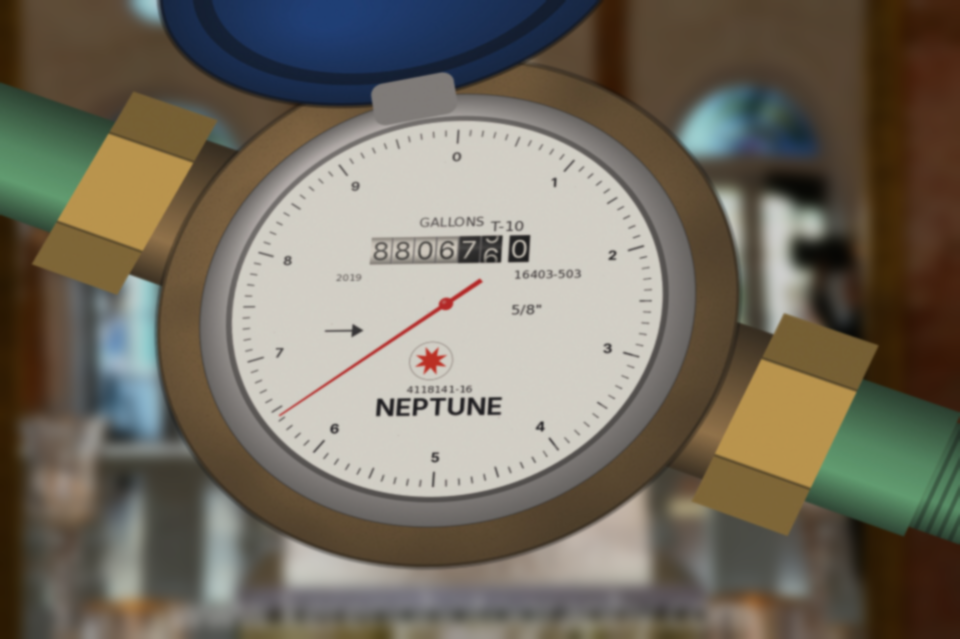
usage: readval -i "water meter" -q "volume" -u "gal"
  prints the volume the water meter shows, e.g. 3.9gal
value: 8806756.4gal
